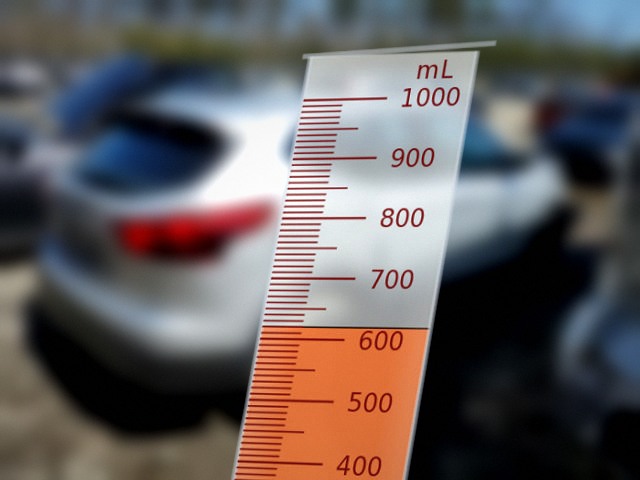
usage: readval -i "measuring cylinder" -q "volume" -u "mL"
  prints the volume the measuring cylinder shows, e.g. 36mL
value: 620mL
